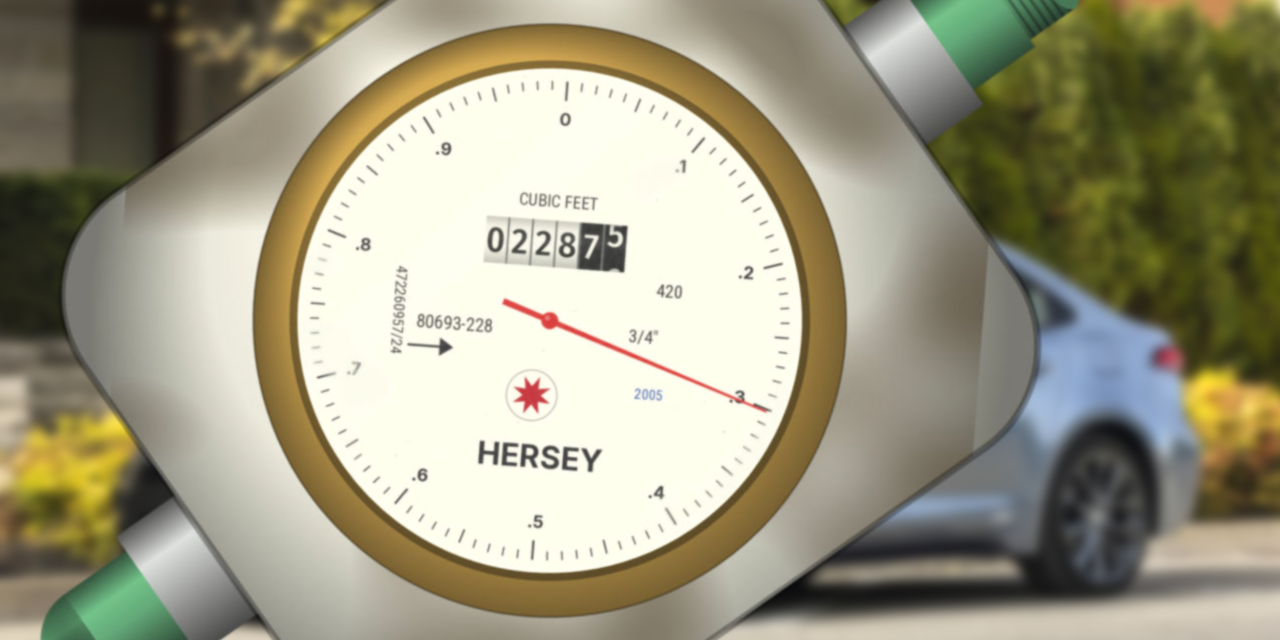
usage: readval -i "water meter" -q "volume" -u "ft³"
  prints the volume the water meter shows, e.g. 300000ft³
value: 22875.30ft³
